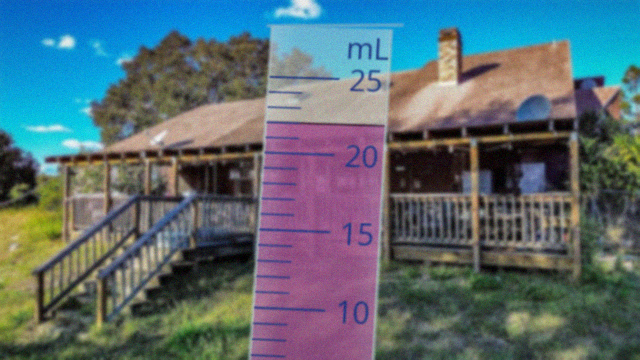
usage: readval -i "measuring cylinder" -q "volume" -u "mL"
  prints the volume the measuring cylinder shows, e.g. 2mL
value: 22mL
